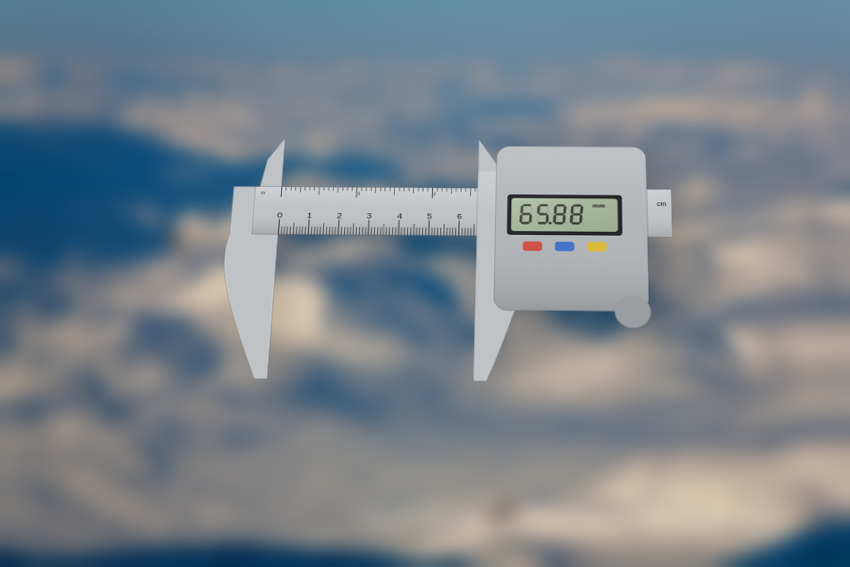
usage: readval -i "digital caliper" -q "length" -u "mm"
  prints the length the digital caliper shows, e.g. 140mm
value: 65.88mm
